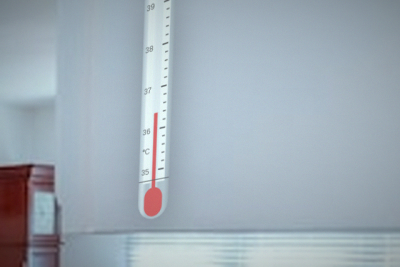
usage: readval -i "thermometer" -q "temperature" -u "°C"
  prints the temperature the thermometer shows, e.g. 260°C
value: 36.4°C
